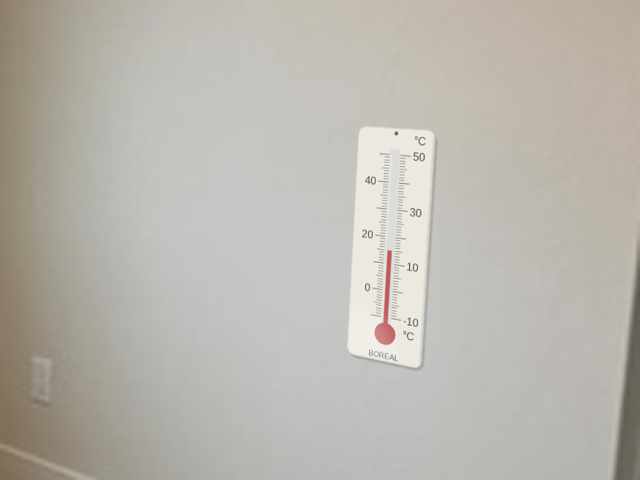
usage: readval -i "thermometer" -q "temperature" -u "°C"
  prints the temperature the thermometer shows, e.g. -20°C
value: 15°C
